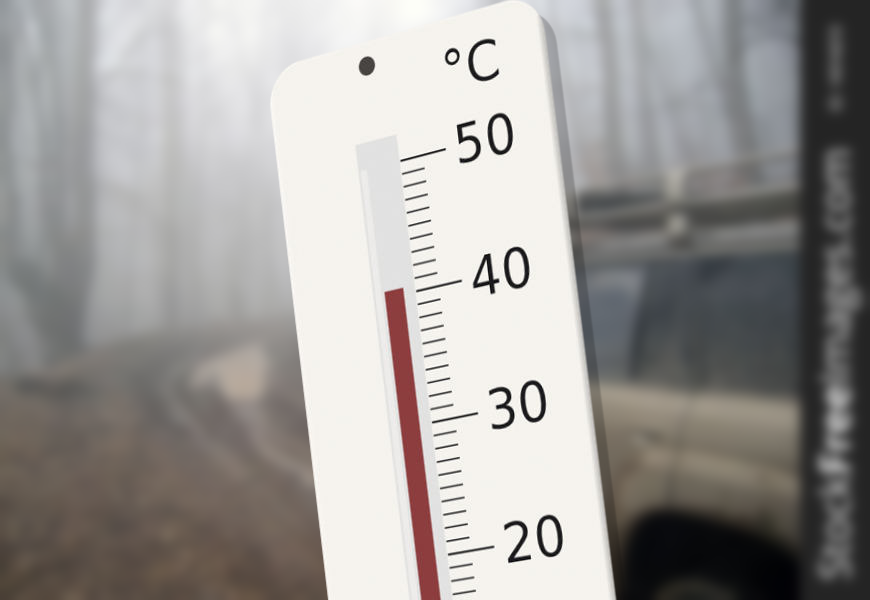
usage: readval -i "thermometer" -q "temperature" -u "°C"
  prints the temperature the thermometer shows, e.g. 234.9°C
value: 40.5°C
